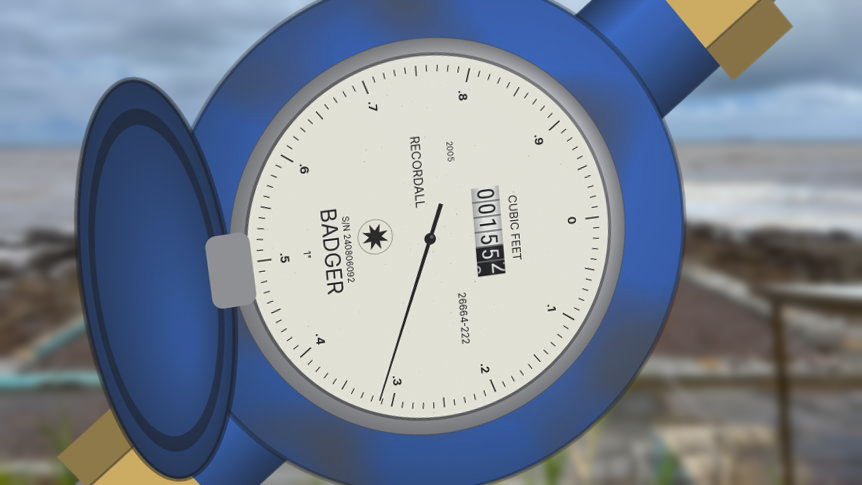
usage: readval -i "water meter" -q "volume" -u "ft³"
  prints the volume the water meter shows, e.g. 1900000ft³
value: 1552.31ft³
